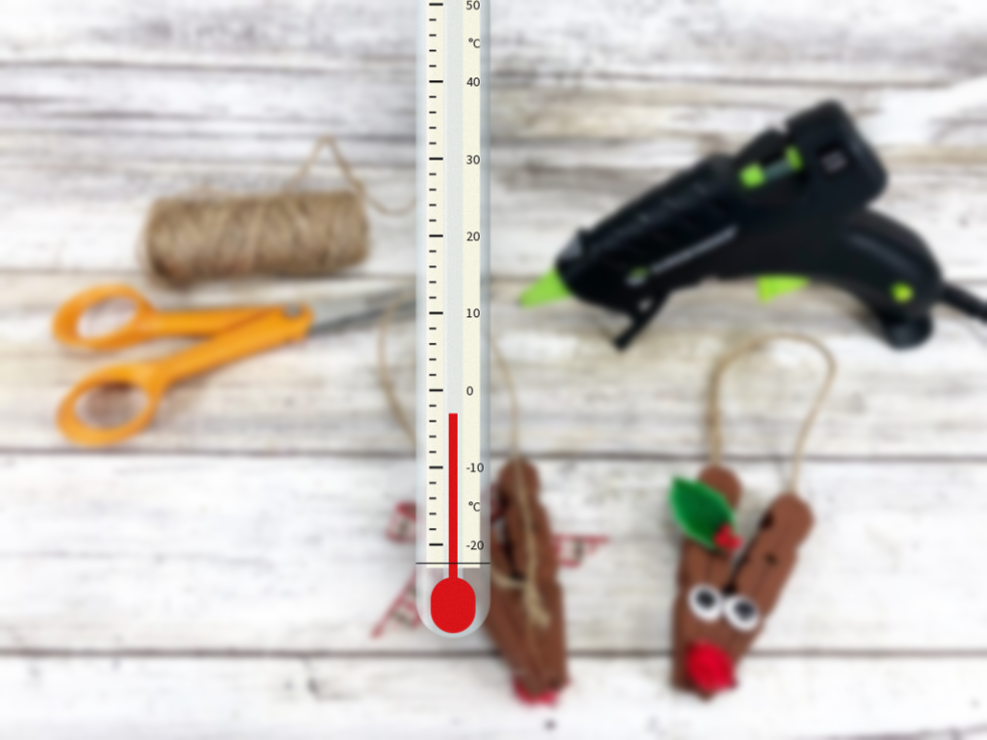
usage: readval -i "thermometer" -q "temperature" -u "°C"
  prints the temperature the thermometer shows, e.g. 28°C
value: -3°C
